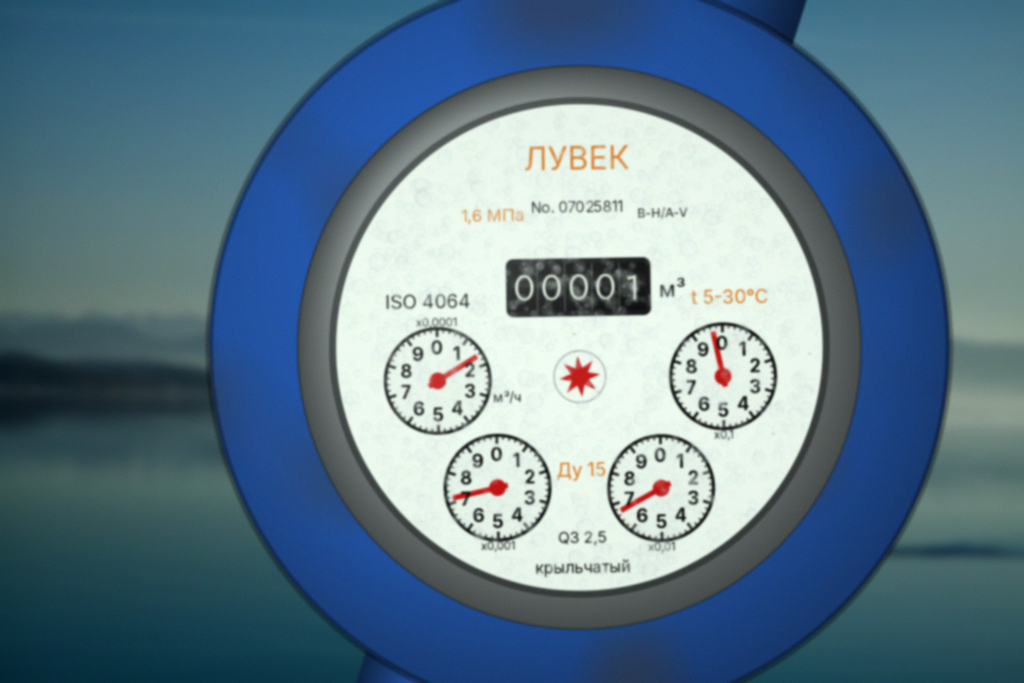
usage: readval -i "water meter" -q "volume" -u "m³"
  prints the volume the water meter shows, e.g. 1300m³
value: 0.9671m³
